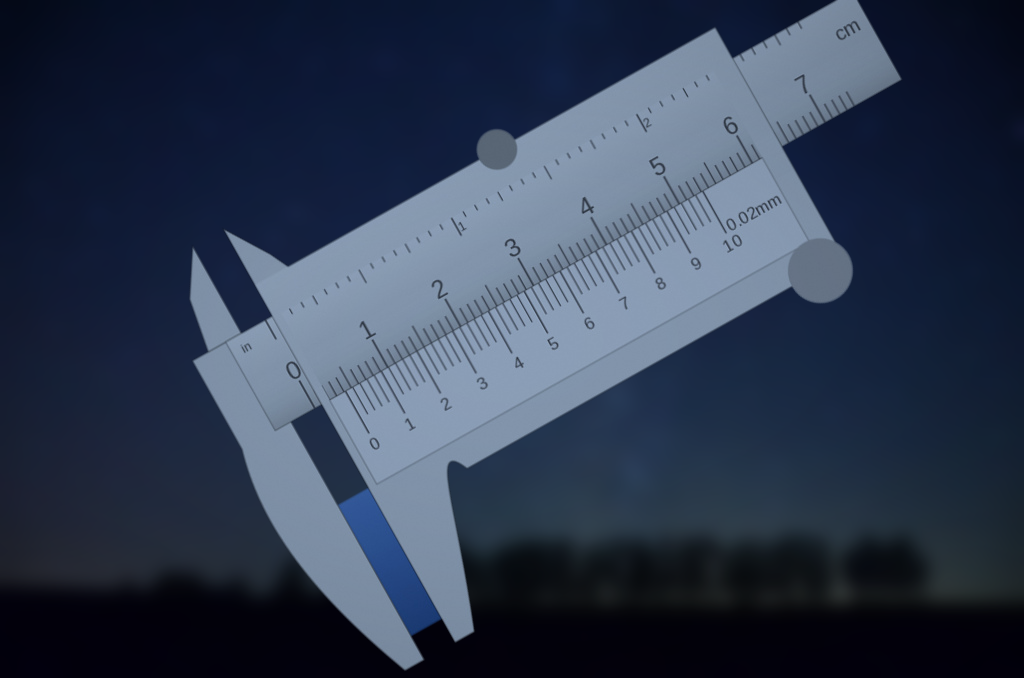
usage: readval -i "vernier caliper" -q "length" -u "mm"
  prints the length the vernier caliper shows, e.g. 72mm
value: 4.2mm
